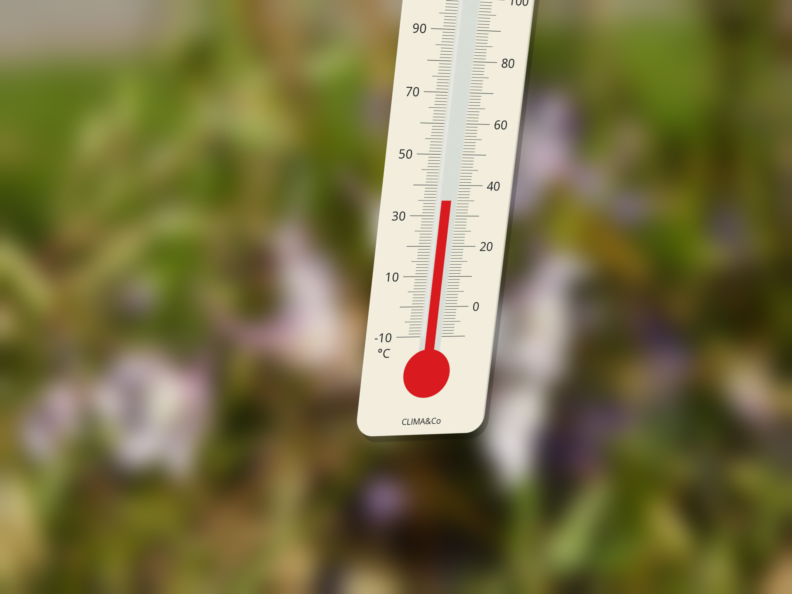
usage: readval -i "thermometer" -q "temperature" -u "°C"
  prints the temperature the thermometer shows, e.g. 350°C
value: 35°C
